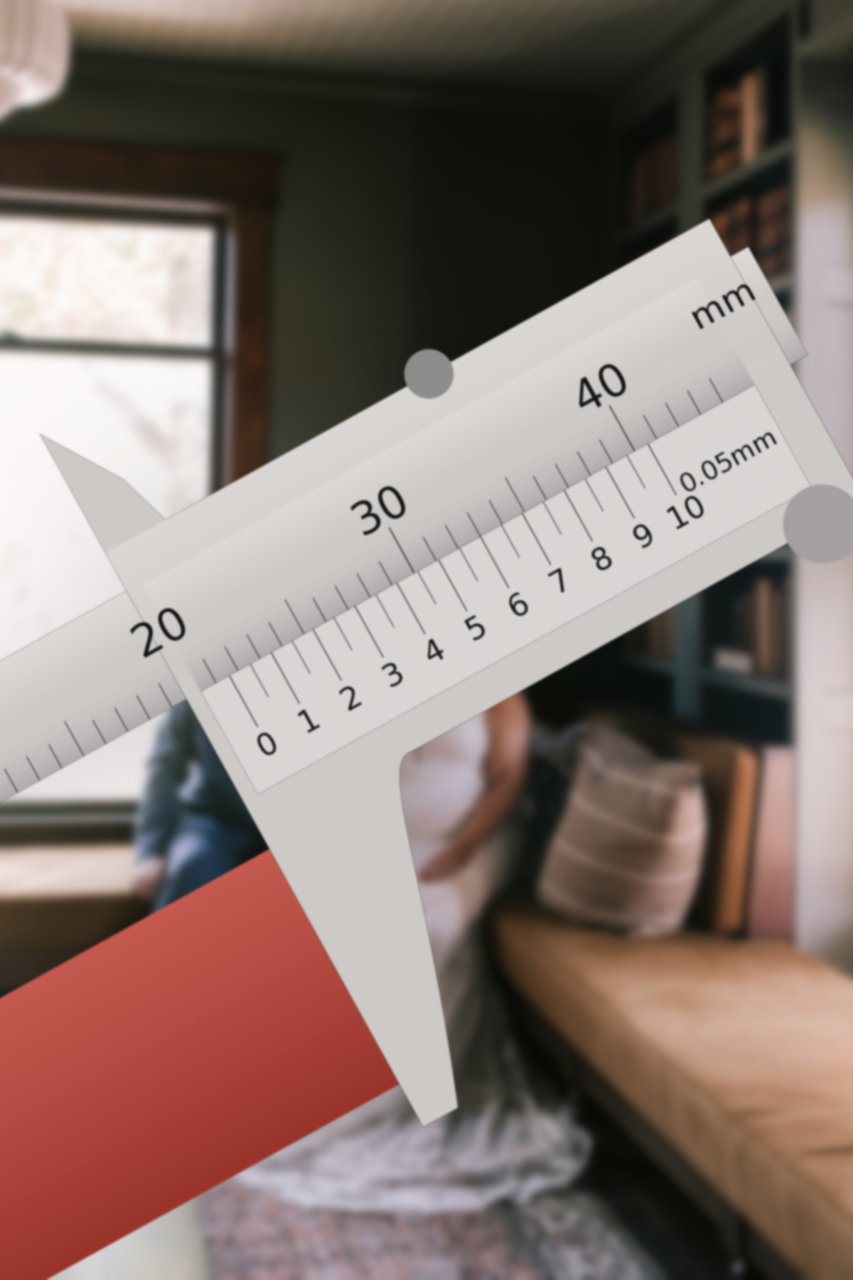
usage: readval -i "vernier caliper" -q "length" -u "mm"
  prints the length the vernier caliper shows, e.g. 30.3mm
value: 21.6mm
